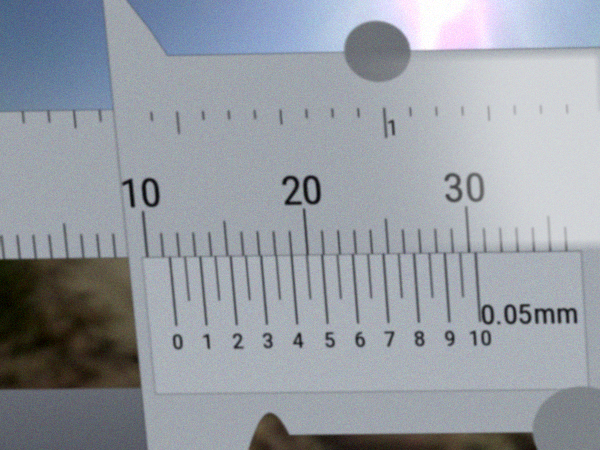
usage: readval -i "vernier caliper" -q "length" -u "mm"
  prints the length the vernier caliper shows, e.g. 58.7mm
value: 11.4mm
